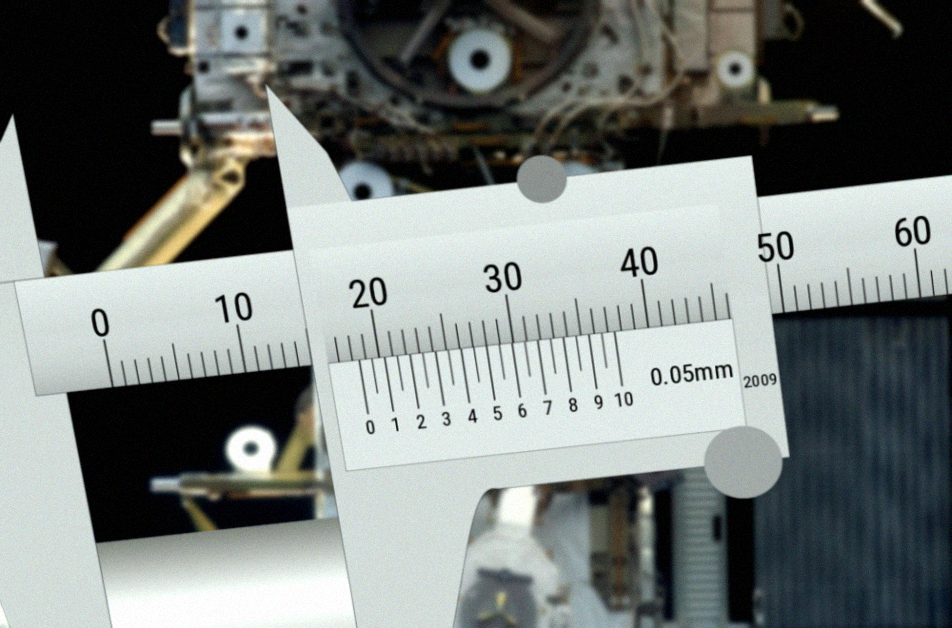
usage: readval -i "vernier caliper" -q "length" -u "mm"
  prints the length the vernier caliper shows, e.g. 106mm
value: 18.5mm
